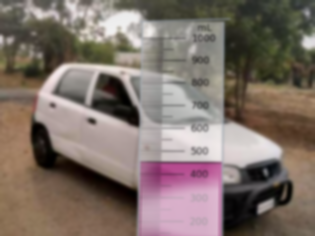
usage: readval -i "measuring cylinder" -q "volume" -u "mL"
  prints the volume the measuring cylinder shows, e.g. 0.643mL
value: 450mL
